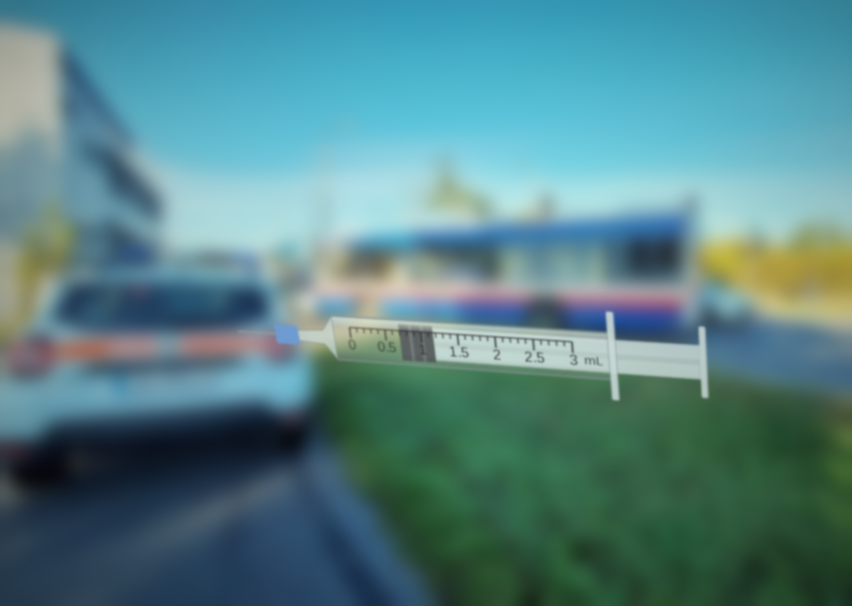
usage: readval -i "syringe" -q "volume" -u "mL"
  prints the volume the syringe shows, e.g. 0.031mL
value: 0.7mL
